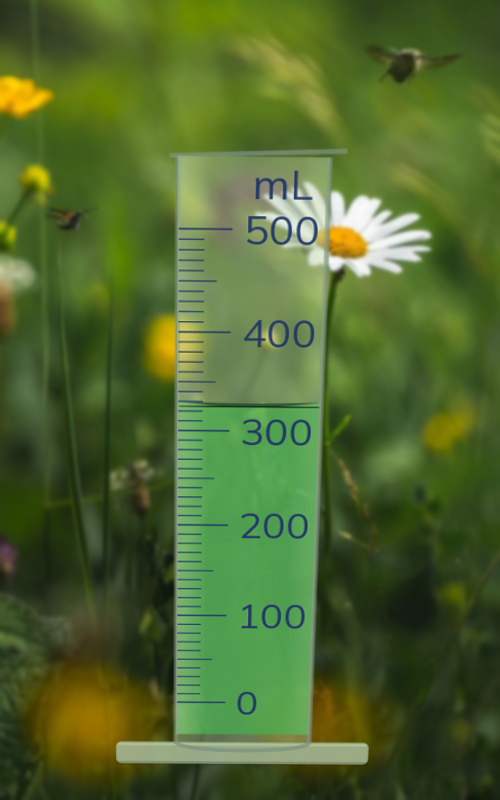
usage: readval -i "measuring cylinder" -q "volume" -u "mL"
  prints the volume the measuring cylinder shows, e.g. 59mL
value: 325mL
